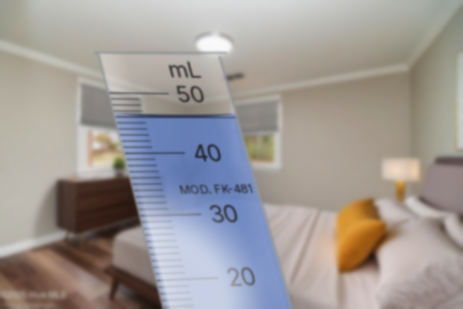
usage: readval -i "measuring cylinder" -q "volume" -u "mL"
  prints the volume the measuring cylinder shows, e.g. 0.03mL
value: 46mL
